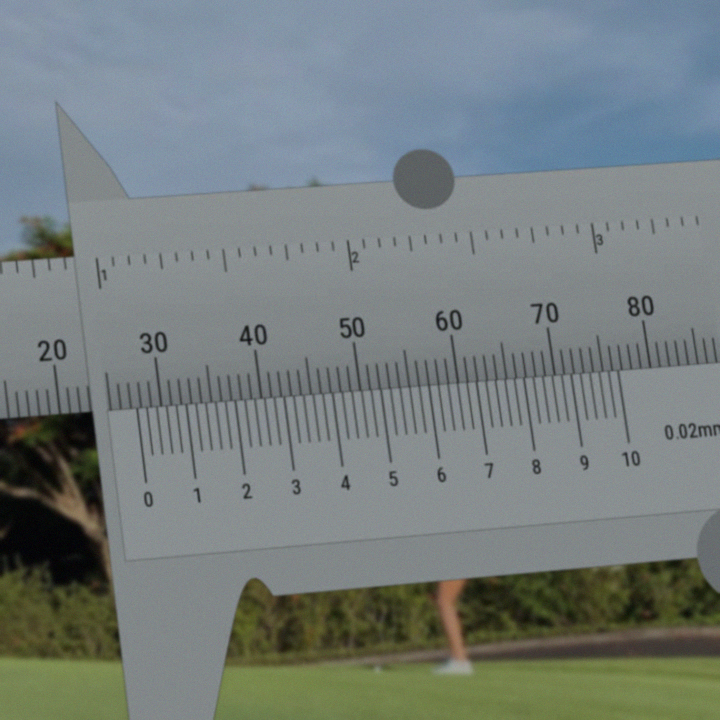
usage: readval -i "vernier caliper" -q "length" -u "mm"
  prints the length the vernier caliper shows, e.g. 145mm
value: 27.6mm
